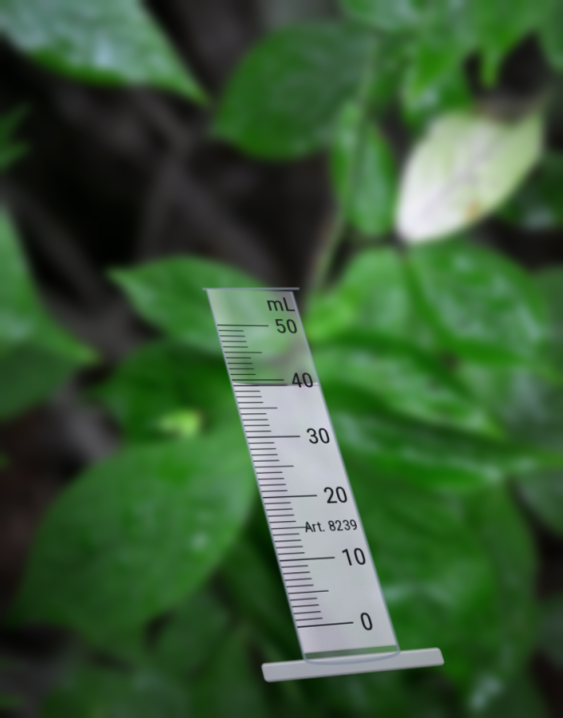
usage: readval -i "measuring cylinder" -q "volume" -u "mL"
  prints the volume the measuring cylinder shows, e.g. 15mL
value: 39mL
